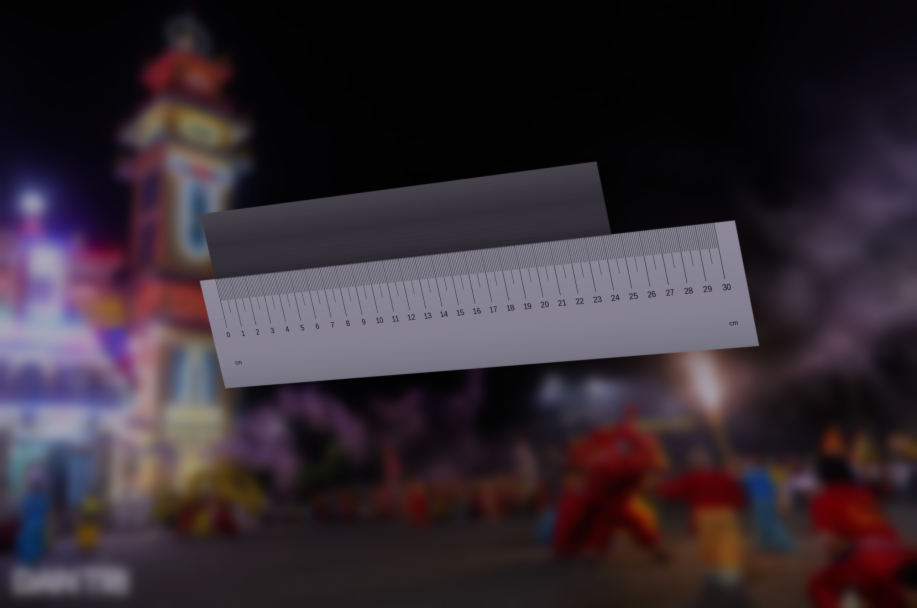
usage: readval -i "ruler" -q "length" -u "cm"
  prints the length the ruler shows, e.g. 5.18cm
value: 24.5cm
